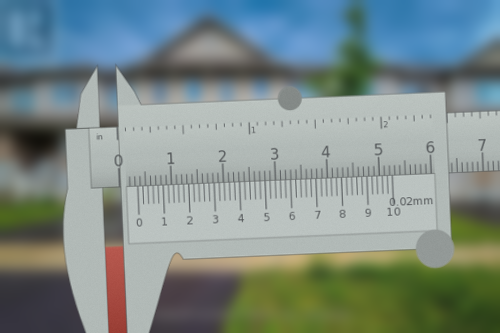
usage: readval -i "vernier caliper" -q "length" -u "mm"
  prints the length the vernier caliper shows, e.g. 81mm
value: 3.5mm
